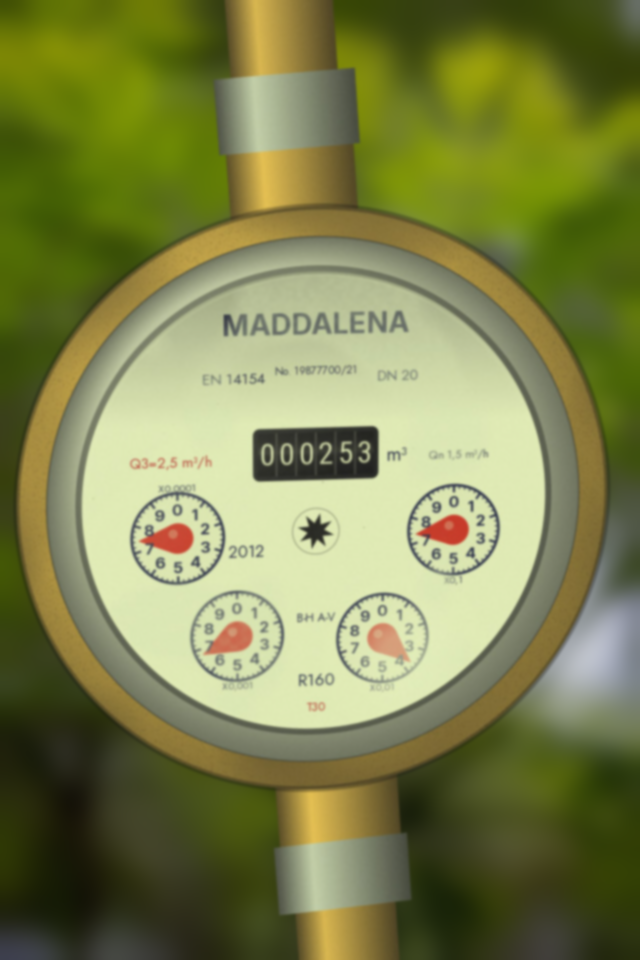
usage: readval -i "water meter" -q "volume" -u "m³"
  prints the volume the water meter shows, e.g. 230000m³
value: 253.7367m³
